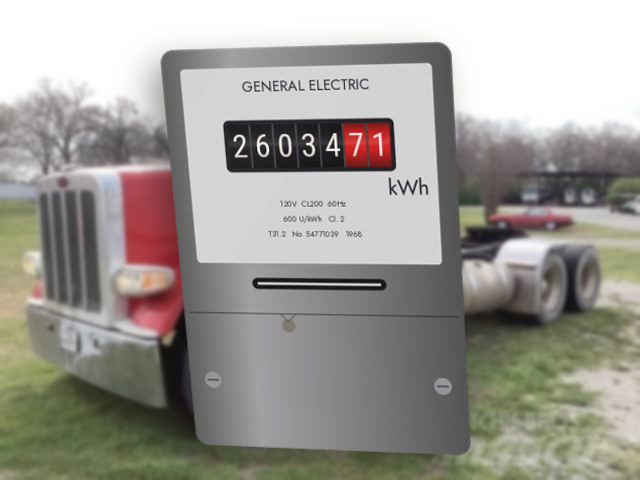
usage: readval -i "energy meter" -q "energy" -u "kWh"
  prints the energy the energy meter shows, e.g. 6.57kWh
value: 26034.71kWh
